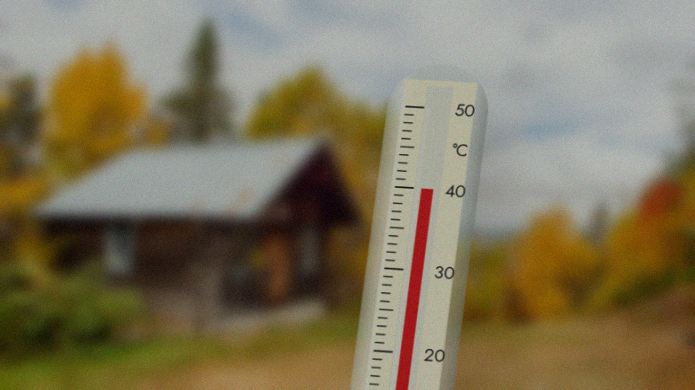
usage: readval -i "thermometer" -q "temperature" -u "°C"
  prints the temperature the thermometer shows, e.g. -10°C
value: 40°C
